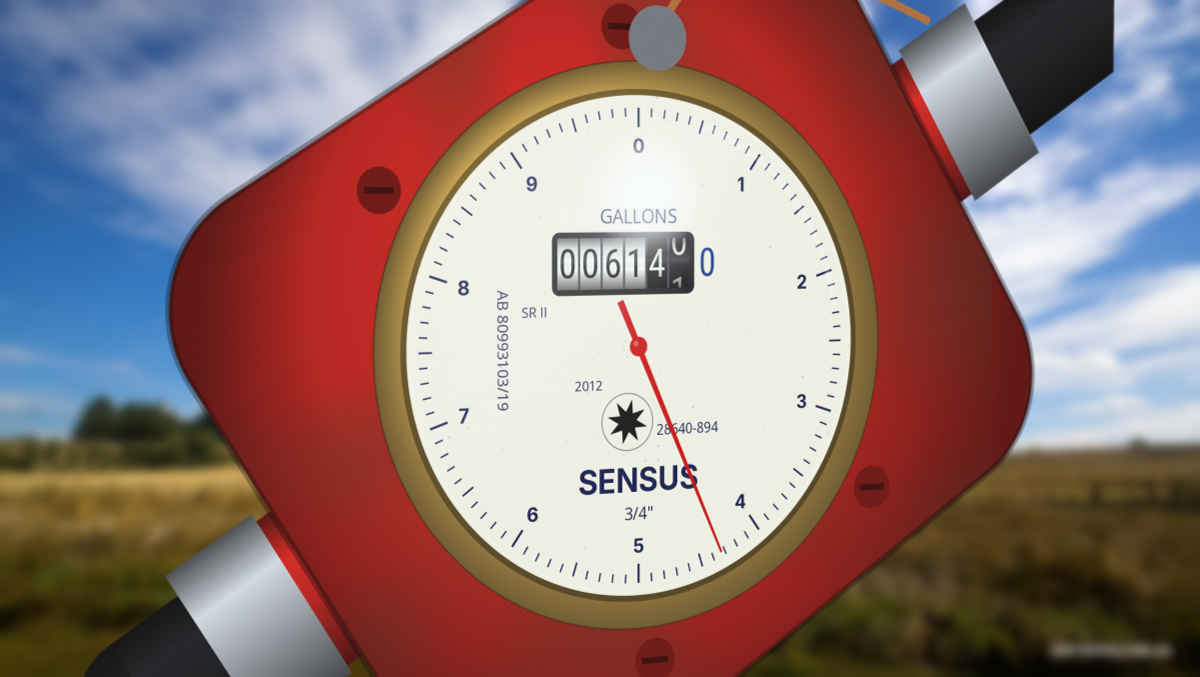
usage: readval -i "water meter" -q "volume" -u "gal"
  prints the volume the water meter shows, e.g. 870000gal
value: 61404.3gal
